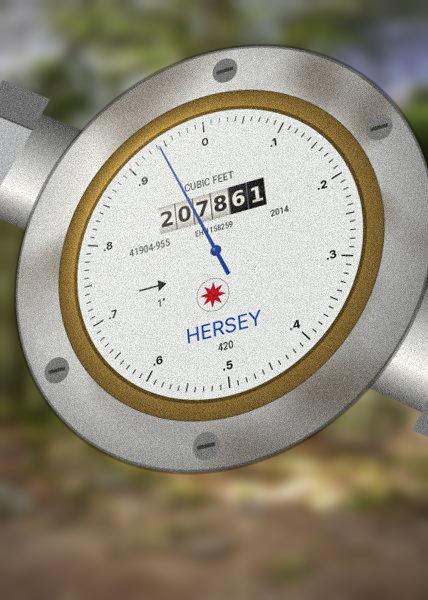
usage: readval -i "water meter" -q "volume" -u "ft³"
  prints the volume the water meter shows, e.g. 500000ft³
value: 207860.94ft³
